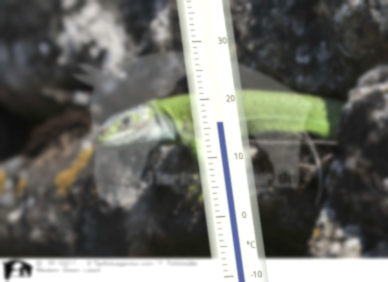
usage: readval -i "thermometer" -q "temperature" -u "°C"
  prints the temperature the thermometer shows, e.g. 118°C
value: 16°C
